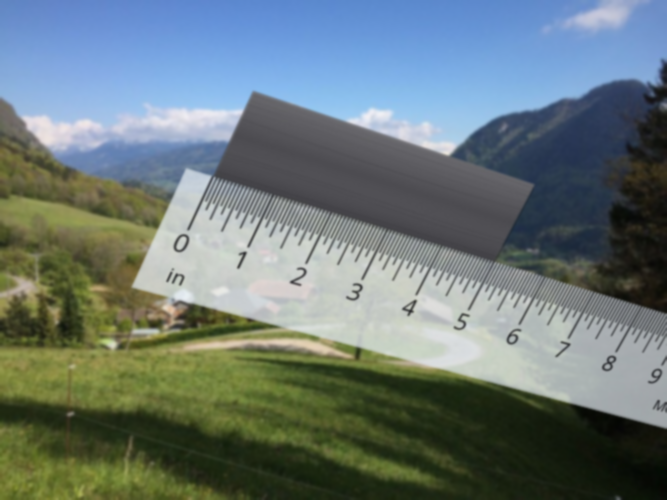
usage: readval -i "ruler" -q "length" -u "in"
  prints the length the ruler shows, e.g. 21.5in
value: 5in
